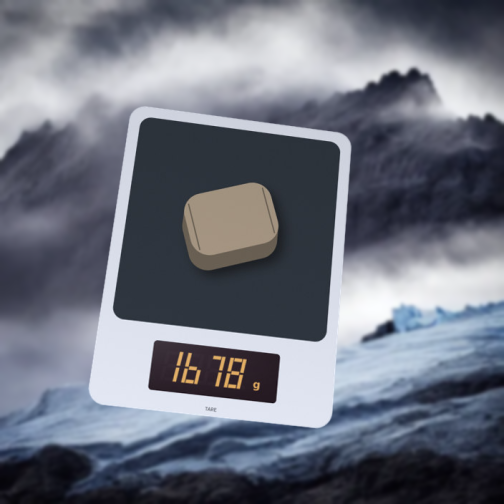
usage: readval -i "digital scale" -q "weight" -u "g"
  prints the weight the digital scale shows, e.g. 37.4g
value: 1678g
